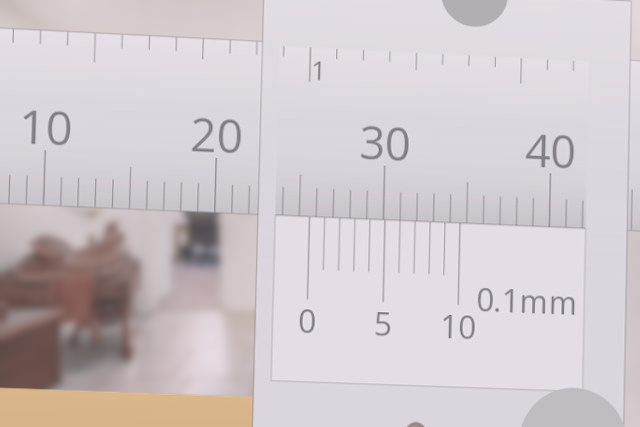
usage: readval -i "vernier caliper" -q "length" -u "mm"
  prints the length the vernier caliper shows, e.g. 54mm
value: 25.6mm
